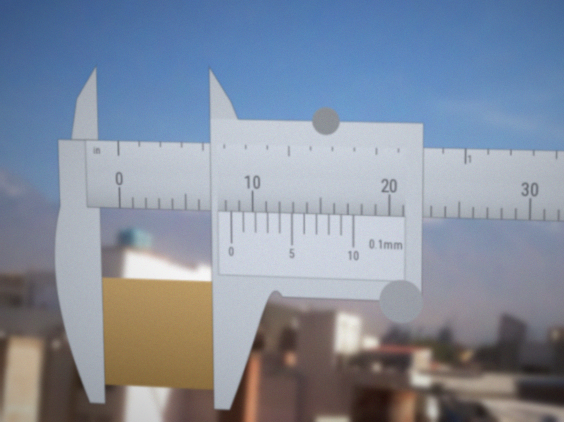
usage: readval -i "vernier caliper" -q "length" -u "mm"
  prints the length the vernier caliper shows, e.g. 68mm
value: 8.4mm
